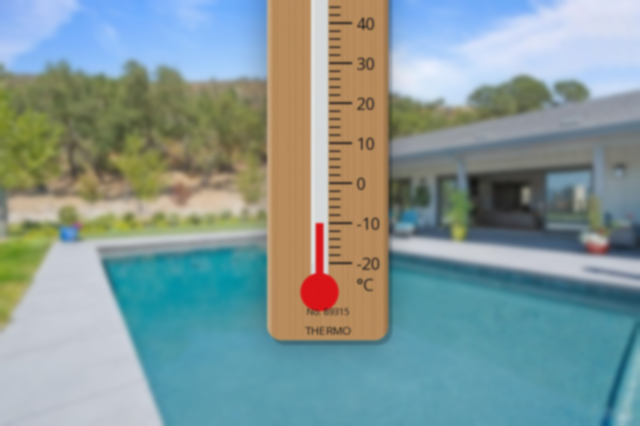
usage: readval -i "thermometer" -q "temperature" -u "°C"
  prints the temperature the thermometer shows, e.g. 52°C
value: -10°C
